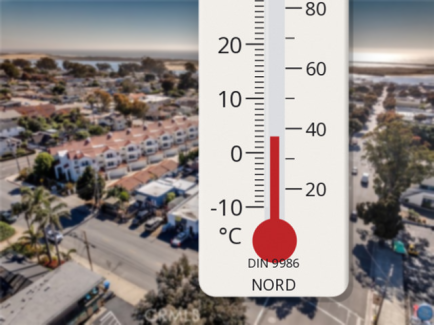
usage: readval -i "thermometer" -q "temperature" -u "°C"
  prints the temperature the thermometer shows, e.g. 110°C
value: 3°C
